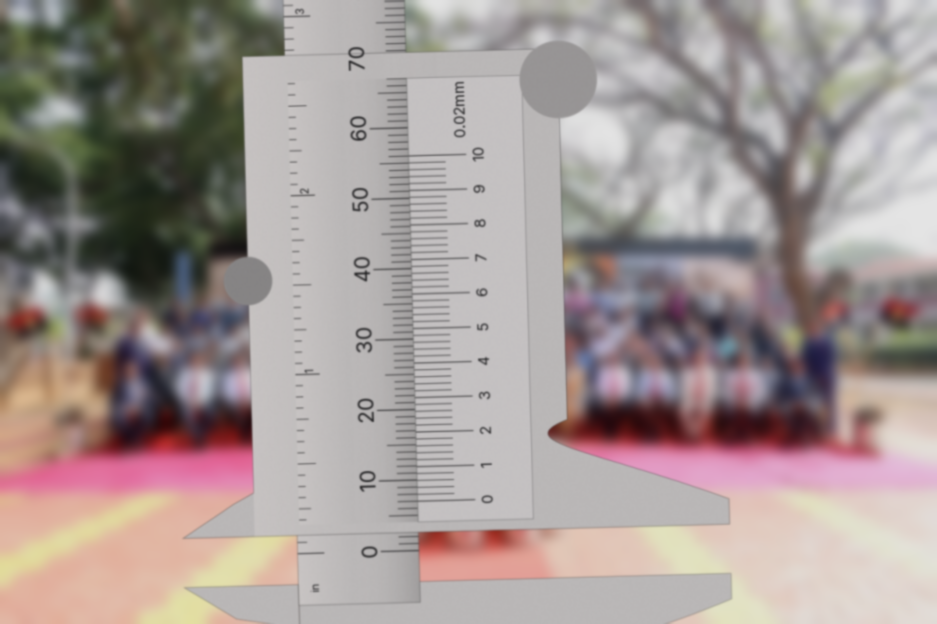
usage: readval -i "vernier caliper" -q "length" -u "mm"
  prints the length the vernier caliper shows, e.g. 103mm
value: 7.0mm
